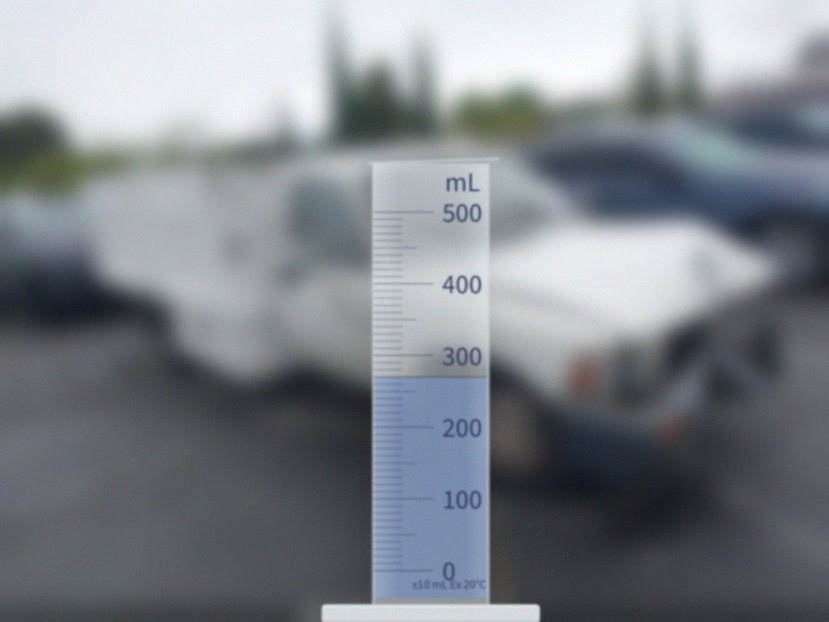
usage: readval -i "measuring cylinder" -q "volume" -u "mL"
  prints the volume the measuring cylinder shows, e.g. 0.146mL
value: 270mL
